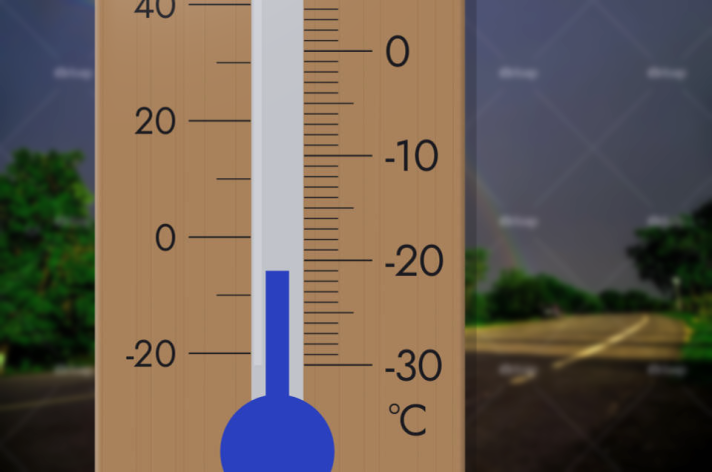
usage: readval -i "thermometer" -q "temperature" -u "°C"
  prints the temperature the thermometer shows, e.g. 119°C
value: -21°C
